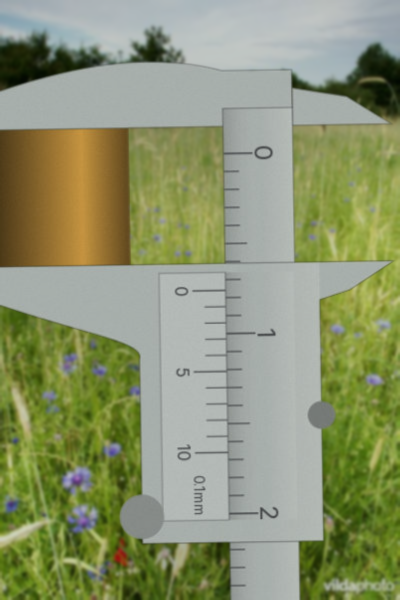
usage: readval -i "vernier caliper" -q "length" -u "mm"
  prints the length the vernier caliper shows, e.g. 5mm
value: 7.6mm
